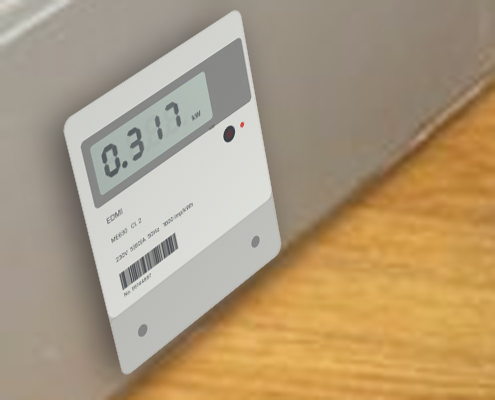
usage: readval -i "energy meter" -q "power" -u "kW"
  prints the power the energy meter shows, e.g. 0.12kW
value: 0.317kW
